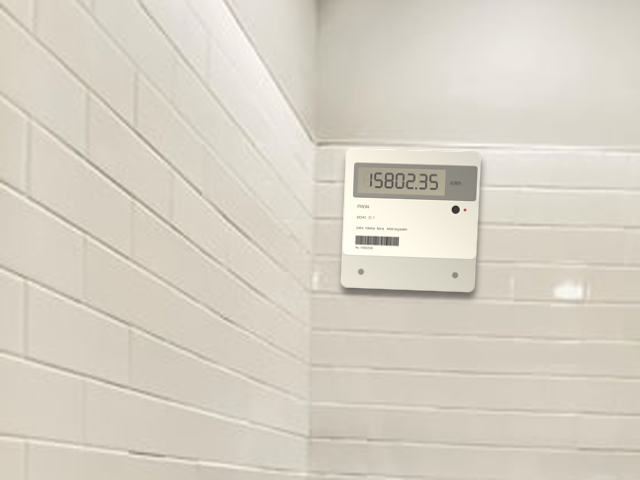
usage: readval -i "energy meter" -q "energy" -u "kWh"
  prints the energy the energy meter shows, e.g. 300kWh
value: 15802.35kWh
